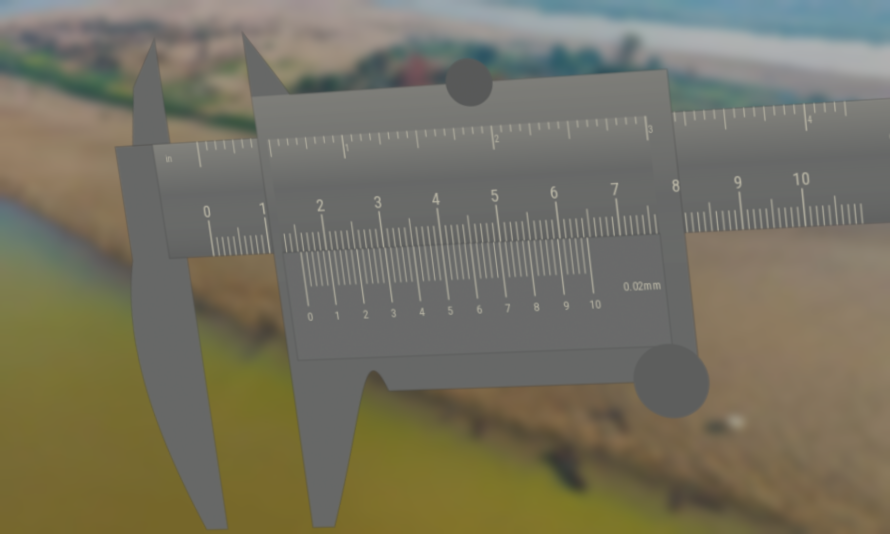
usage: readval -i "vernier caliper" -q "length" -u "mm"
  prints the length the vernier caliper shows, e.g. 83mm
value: 15.5mm
